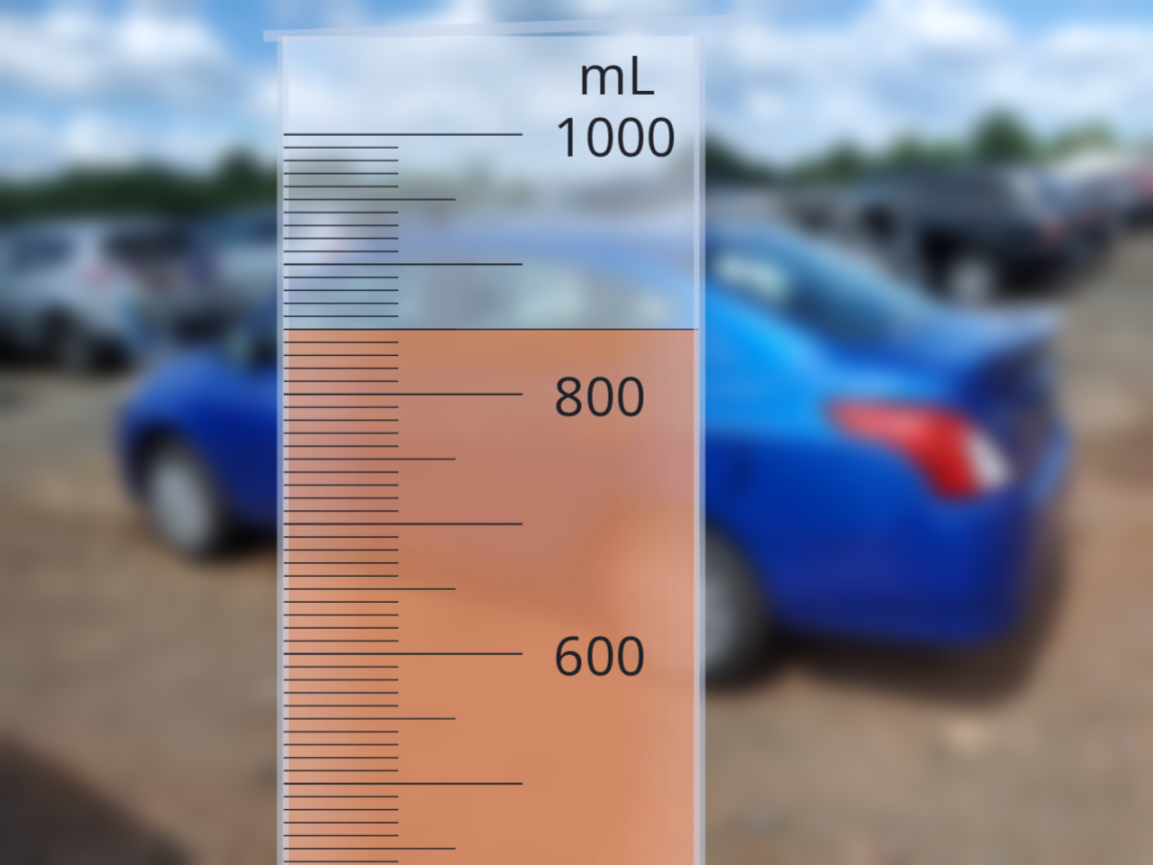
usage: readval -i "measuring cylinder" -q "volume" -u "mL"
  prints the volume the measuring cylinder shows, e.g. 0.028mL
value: 850mL
